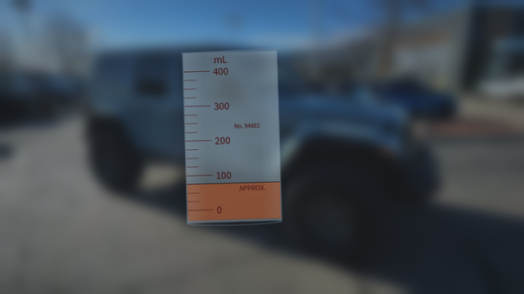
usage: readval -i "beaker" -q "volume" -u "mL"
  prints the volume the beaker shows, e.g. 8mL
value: 75mL
